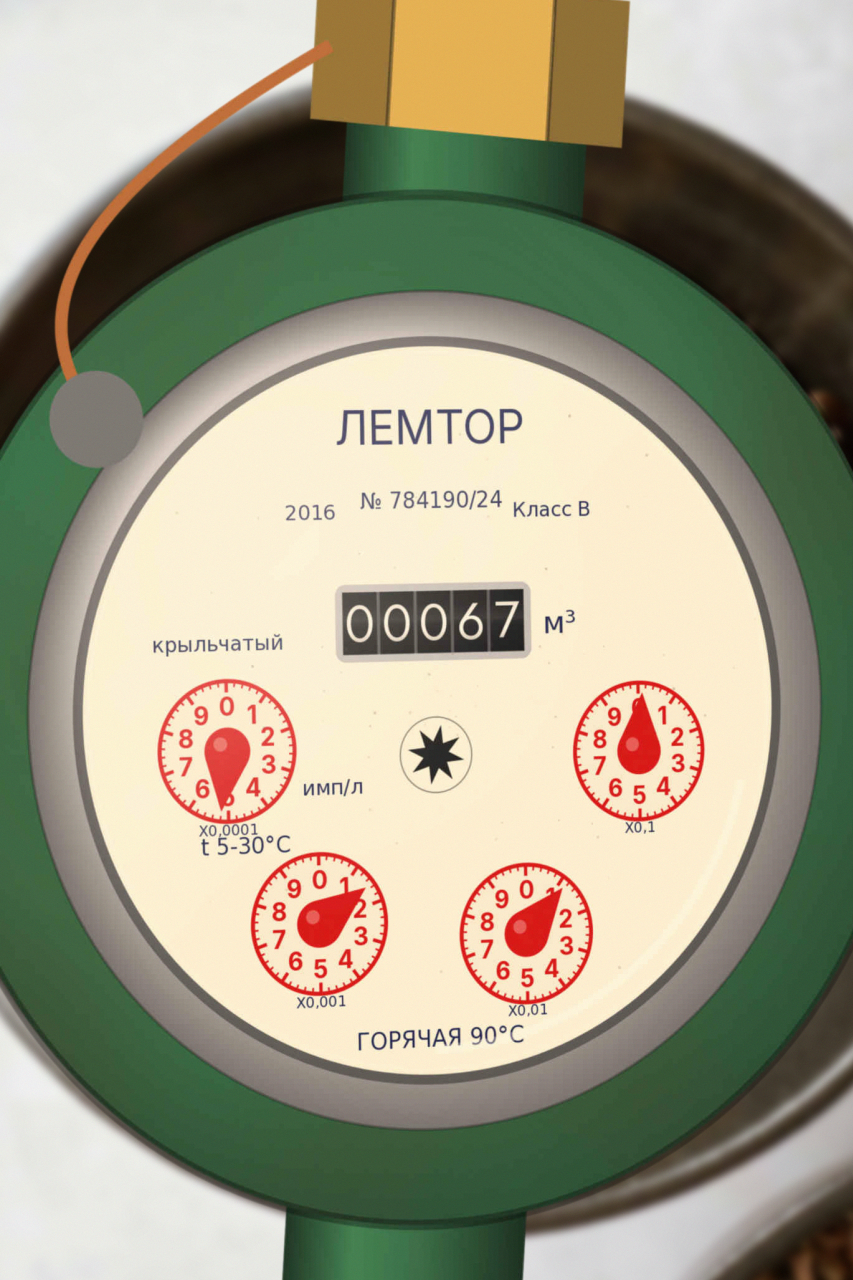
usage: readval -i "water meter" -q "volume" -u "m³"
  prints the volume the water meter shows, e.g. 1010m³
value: 67.0115m³
